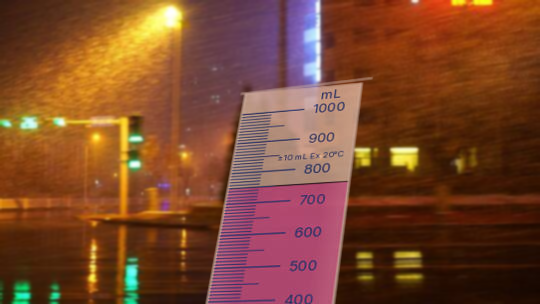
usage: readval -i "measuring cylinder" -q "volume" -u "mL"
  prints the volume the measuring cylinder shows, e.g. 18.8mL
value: 750mL
